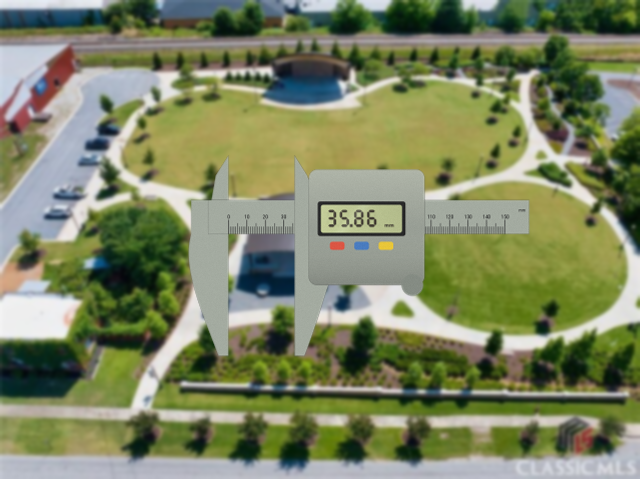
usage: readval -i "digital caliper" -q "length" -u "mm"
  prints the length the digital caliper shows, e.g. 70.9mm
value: 35.86mm
